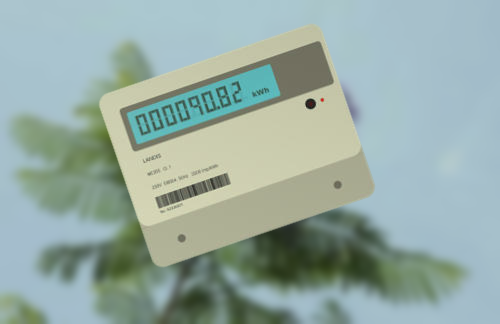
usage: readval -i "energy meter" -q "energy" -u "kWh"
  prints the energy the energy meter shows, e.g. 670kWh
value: 90.82kWh
